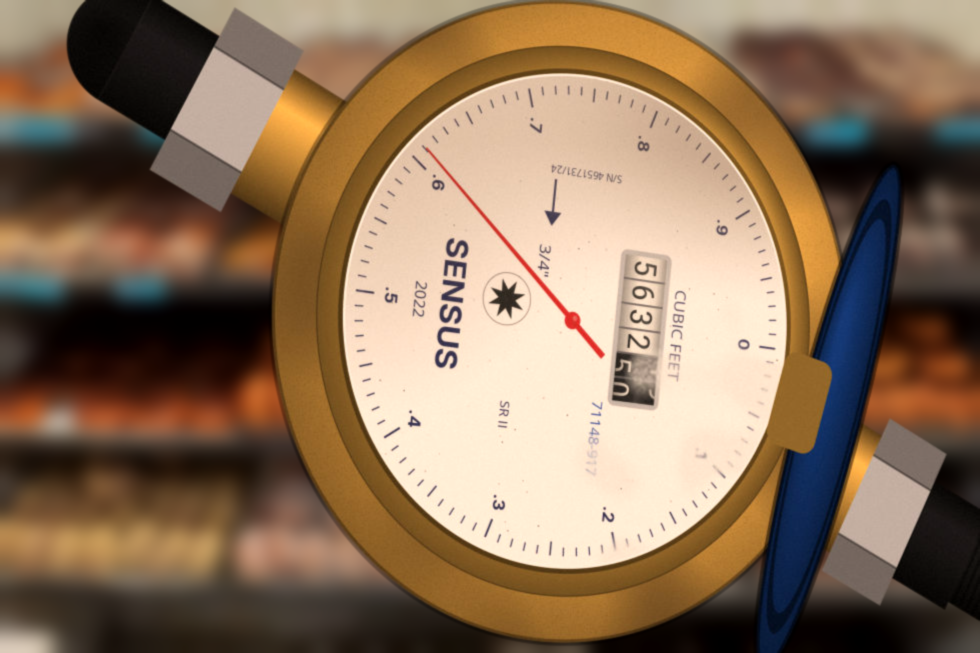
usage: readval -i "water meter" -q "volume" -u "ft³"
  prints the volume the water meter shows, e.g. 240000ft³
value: 563249.61ft³
